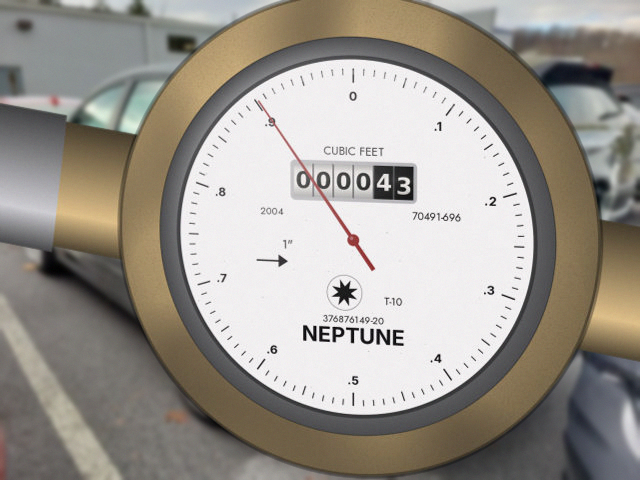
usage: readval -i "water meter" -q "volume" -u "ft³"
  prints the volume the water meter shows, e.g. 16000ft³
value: 42.90ft³
